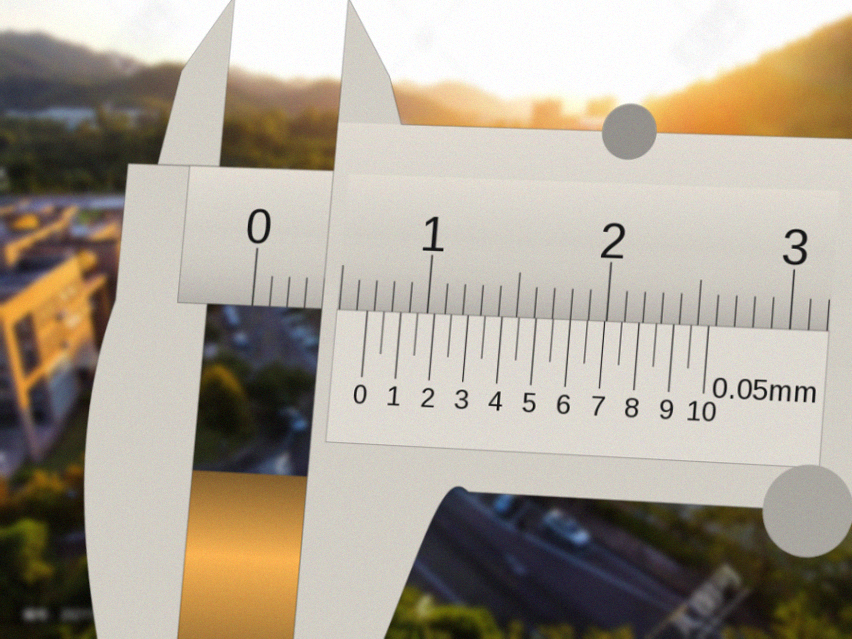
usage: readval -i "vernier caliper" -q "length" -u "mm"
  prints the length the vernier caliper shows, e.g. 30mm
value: 6.6mm
